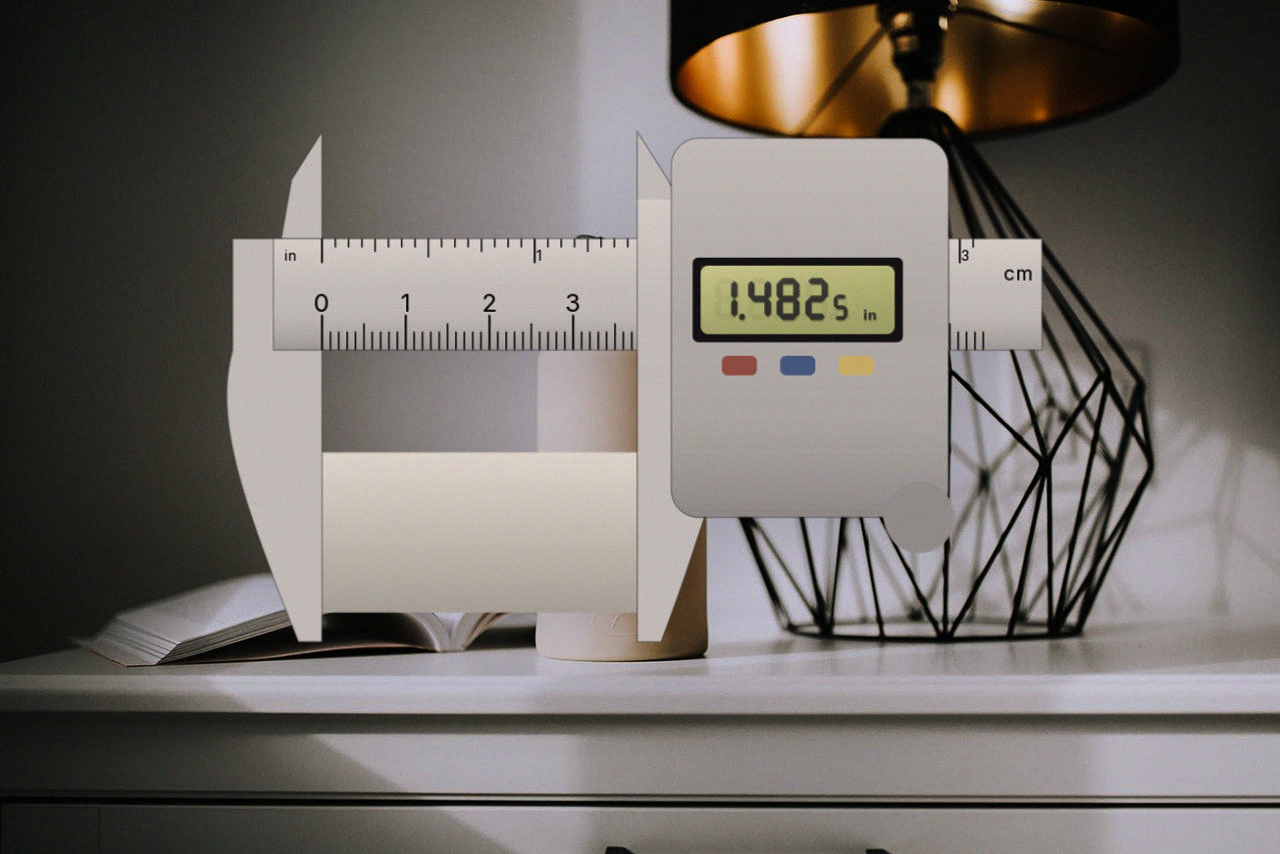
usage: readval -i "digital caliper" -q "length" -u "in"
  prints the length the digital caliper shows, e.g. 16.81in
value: 1.4825in
